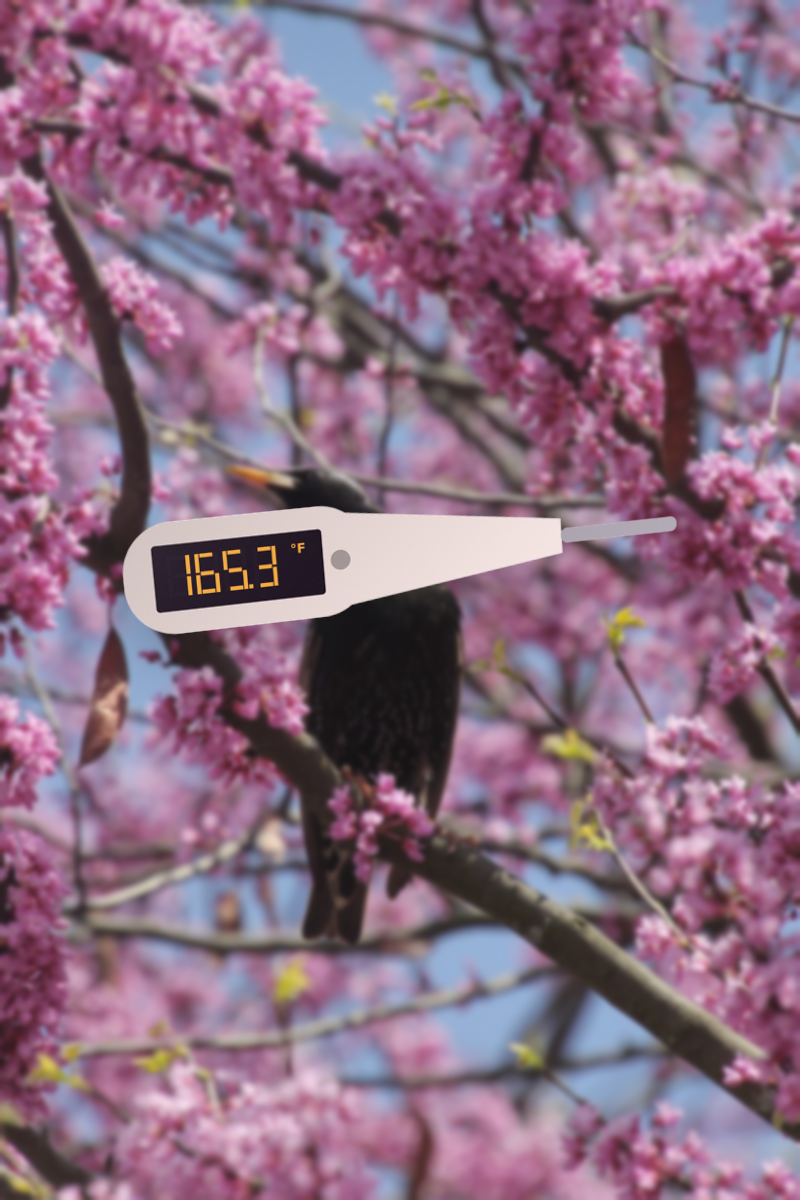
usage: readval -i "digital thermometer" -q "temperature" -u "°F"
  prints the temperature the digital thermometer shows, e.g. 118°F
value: 165.3°F
